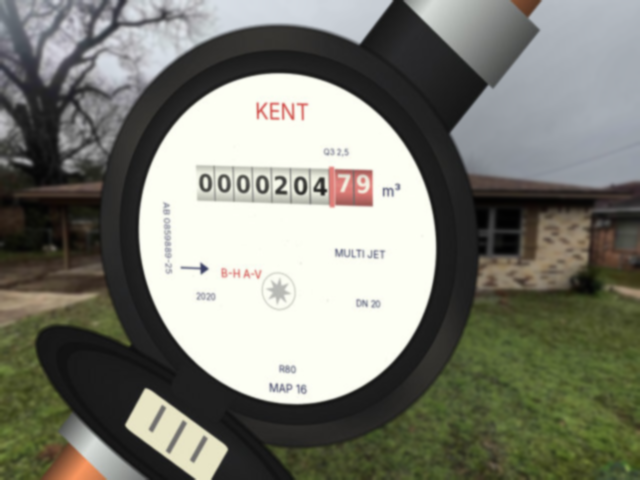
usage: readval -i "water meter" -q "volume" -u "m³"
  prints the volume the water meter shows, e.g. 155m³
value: 204.79m³
